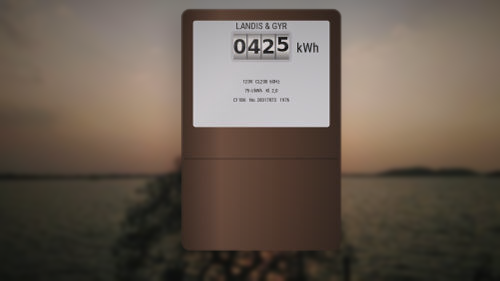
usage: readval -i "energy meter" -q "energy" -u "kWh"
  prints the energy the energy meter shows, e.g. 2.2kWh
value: 425kWh
